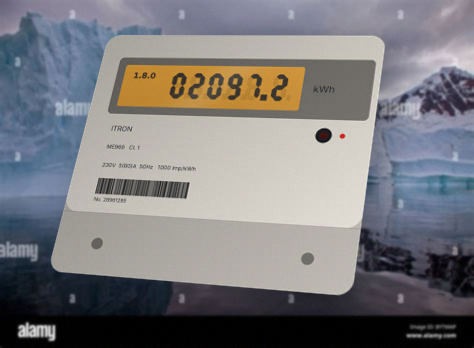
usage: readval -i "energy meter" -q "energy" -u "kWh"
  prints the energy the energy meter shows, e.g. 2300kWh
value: 2097.2kWh
